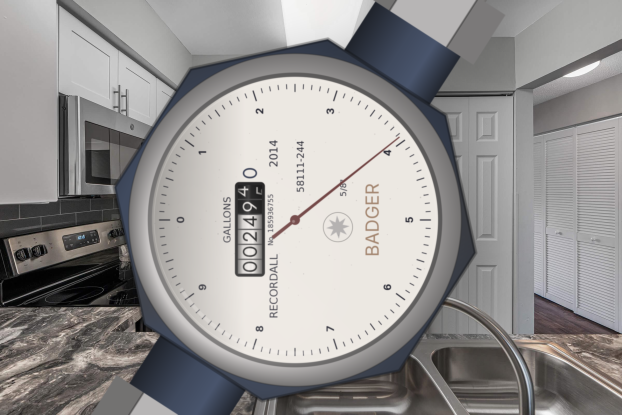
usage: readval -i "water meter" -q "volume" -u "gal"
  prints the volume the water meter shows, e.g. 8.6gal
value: 24943.9gal
